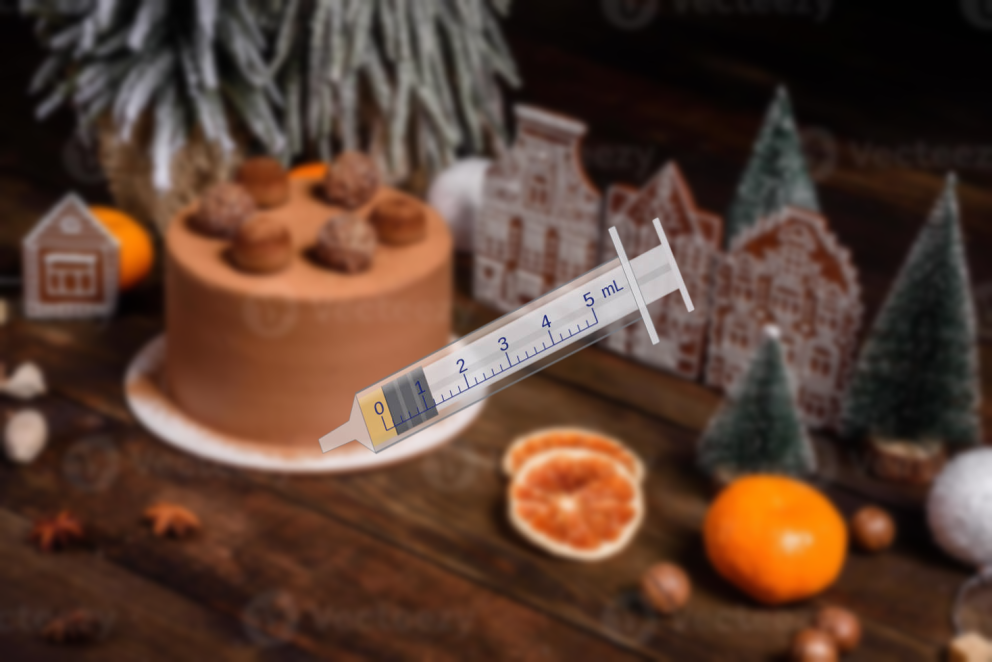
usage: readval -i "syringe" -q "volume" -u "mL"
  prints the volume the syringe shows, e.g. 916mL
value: 0.2mL
